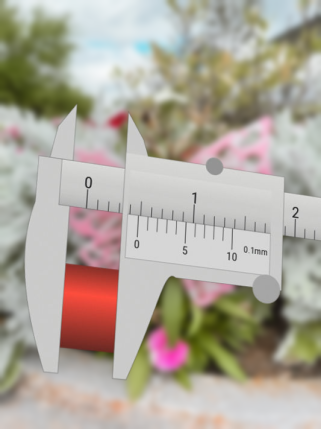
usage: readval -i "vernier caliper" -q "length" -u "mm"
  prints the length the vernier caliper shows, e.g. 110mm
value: 4.8mm
